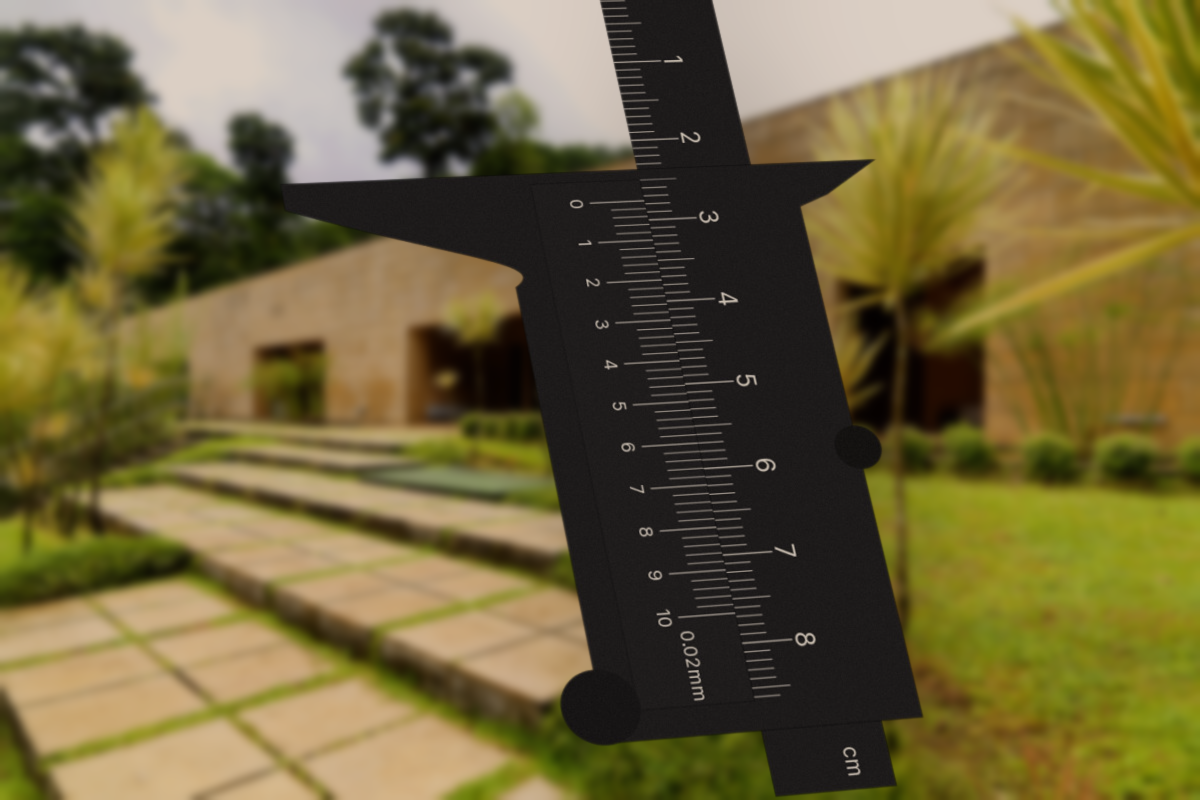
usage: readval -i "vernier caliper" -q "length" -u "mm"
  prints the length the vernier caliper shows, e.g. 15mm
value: 27.6mm
